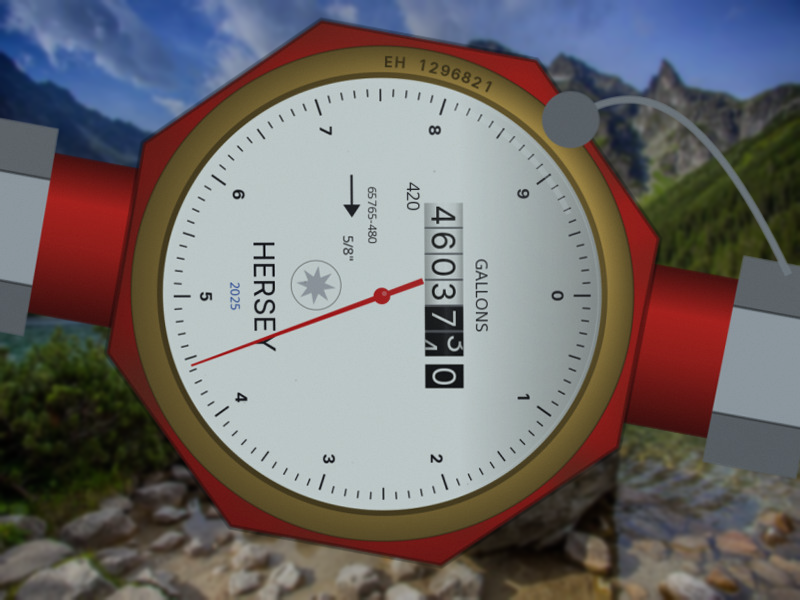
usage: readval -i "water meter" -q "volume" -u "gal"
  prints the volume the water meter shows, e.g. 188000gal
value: 4603734.4gal
